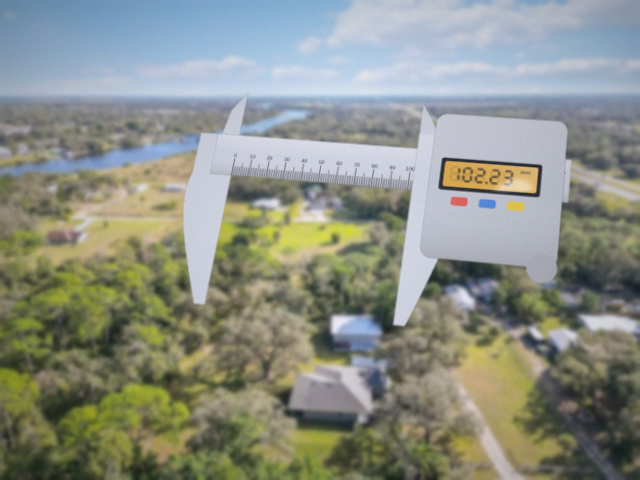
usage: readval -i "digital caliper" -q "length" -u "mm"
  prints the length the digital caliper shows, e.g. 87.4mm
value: 102.23mm
